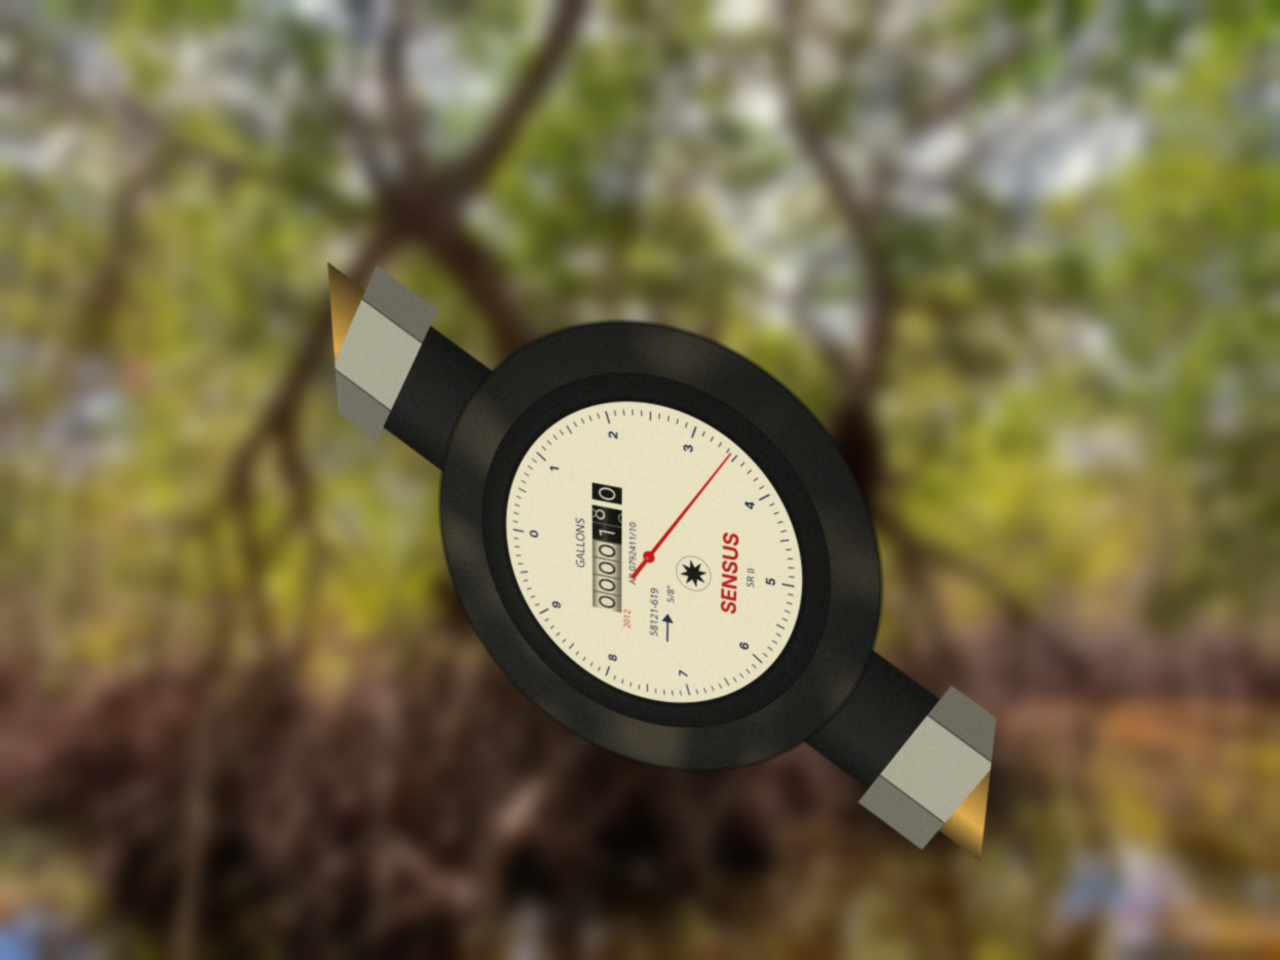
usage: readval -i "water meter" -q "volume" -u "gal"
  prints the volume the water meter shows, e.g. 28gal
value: 183.4gal
